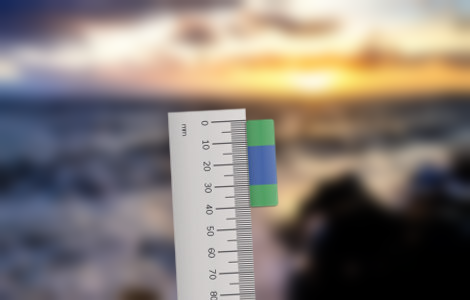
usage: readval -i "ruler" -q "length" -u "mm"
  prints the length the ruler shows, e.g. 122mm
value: 40mm
